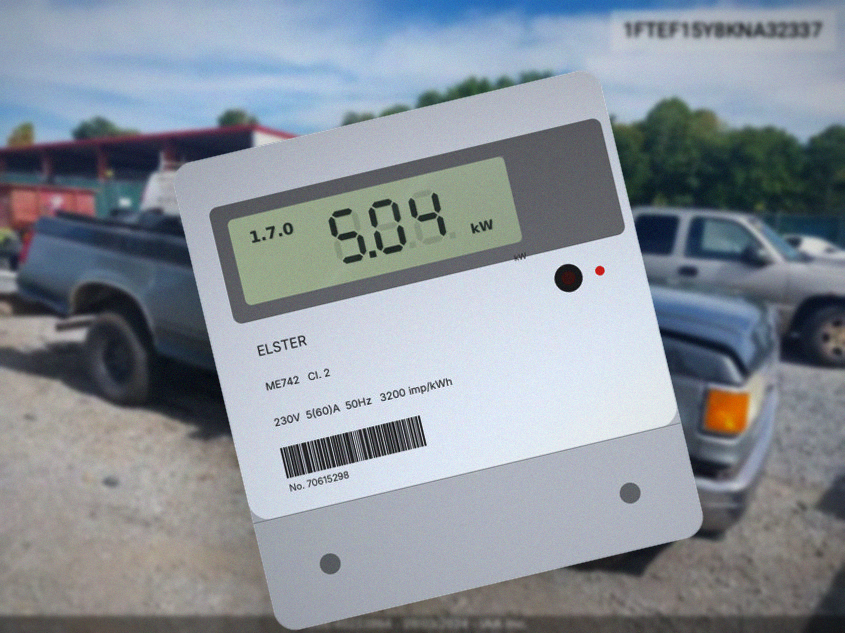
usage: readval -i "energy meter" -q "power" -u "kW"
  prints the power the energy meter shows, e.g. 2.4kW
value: 5.04kW
